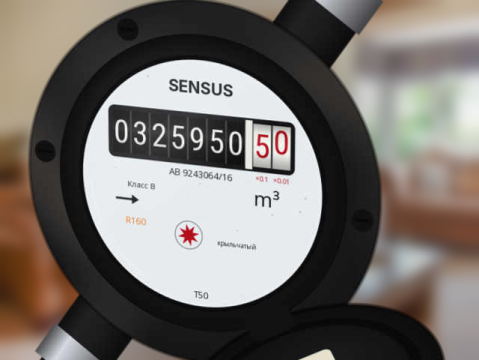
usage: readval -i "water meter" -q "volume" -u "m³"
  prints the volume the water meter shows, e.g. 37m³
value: 325950.50m³
